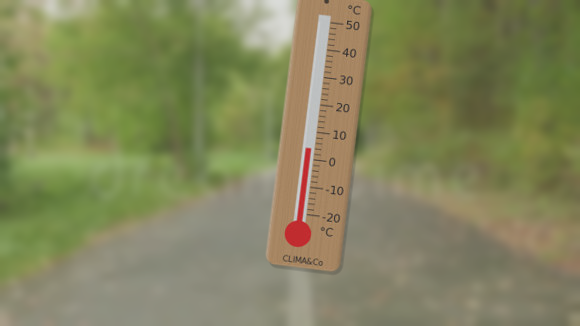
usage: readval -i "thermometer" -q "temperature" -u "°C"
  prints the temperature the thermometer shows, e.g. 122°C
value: 4°C
